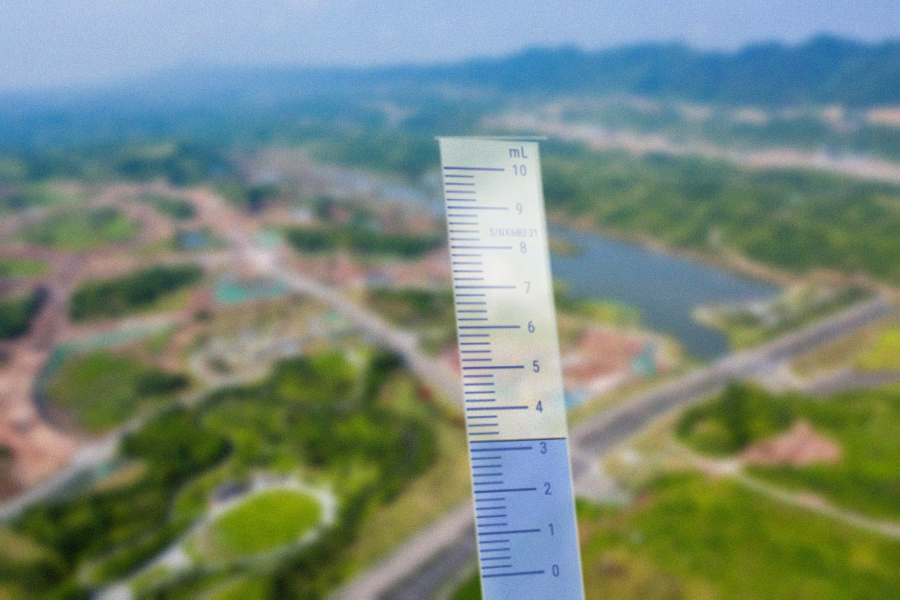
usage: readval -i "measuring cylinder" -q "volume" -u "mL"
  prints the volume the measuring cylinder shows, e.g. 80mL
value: 3.2mL
